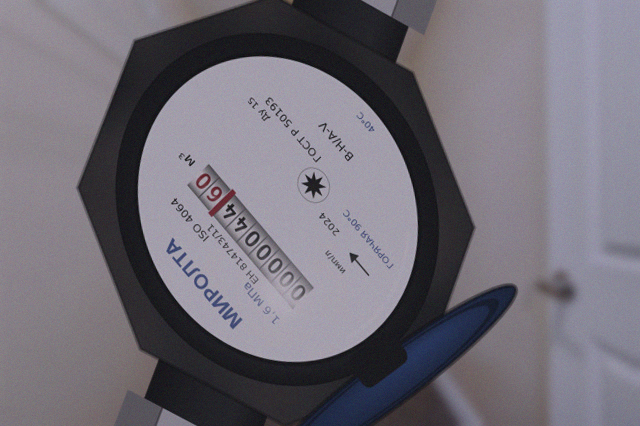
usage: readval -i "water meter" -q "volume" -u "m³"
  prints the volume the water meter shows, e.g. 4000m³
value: 44.60m³
